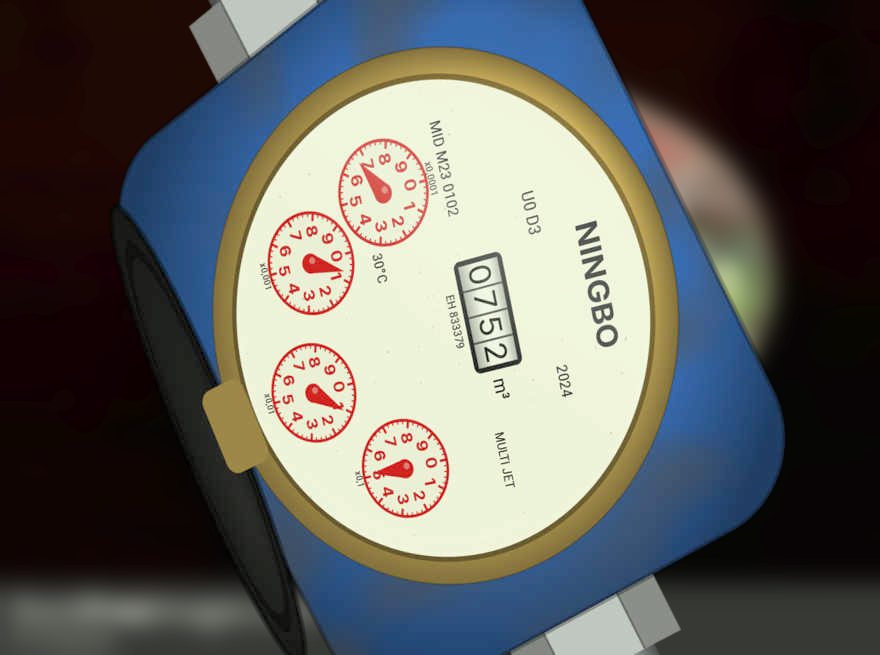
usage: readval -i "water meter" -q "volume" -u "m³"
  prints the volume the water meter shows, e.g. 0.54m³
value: 752.5106m³
